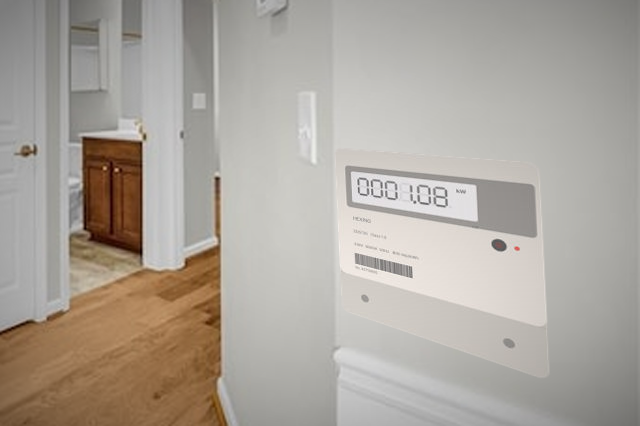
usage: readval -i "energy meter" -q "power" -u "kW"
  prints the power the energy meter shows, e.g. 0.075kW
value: 1.08kW
